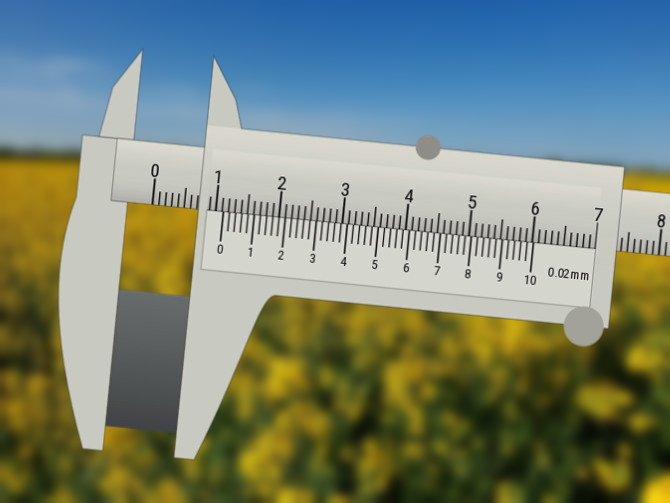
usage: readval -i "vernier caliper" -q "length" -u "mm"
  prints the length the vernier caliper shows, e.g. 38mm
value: 11.2mm
